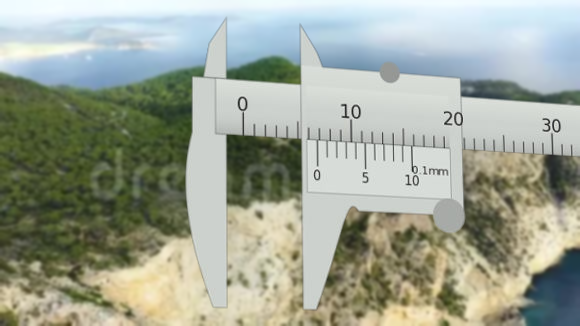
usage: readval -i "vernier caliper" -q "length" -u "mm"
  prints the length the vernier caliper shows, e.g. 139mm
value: 6.8mm
